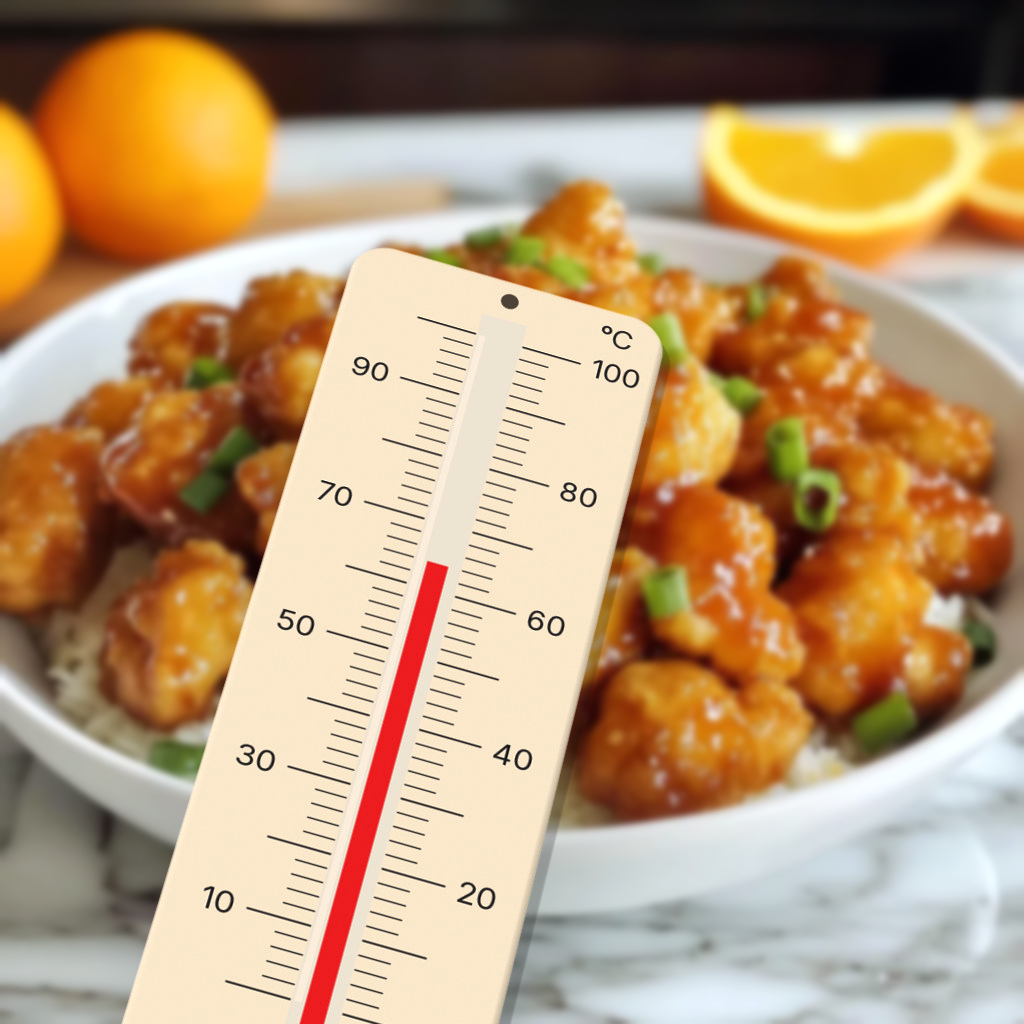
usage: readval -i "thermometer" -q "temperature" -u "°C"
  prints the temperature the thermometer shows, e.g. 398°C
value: 64°C
